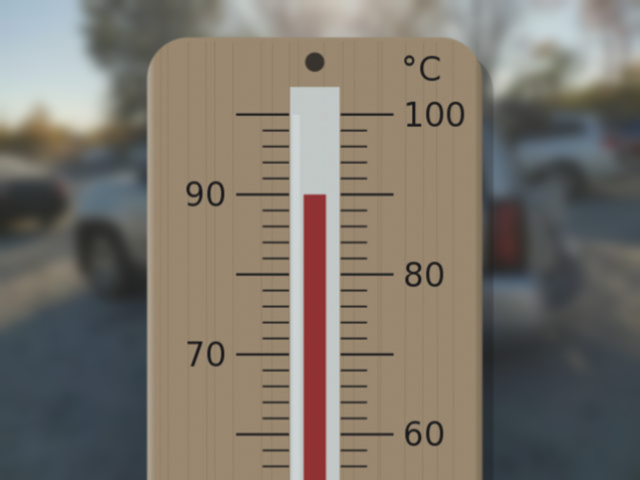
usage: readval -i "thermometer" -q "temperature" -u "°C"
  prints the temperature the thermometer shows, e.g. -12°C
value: 90°C
